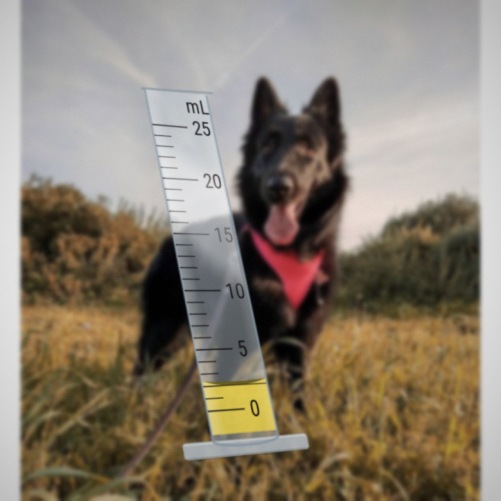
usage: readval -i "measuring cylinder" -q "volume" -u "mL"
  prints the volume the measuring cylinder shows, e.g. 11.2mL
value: 2mL
